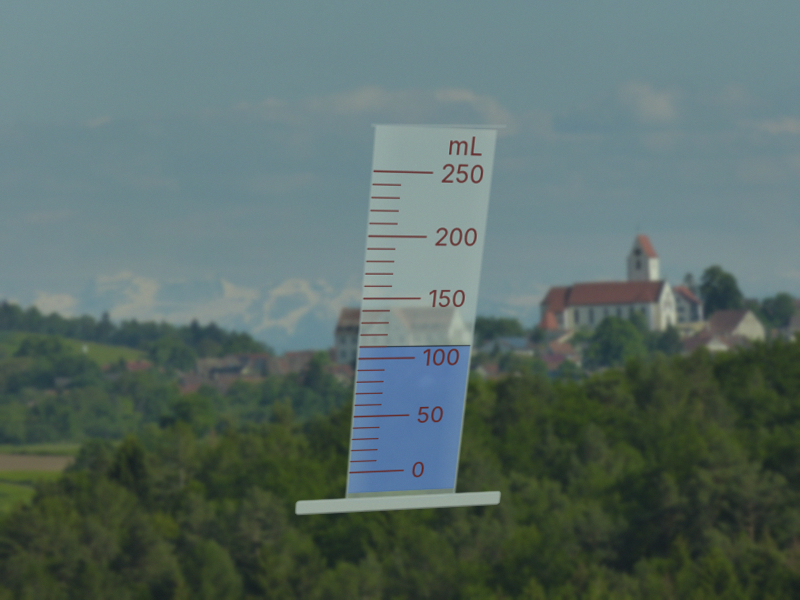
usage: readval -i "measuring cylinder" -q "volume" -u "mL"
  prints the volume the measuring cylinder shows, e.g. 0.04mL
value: 110mL
